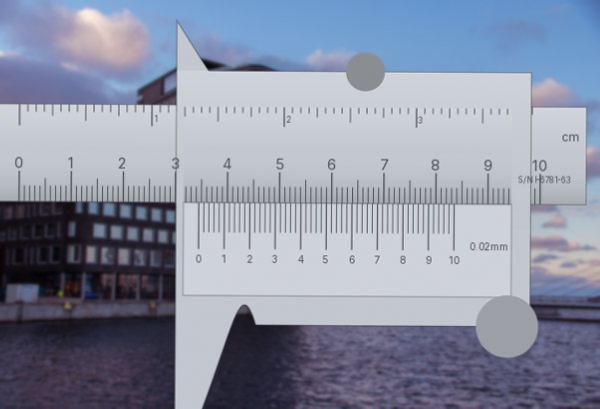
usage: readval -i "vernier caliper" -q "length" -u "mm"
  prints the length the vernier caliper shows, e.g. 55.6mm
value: 34.5mm
